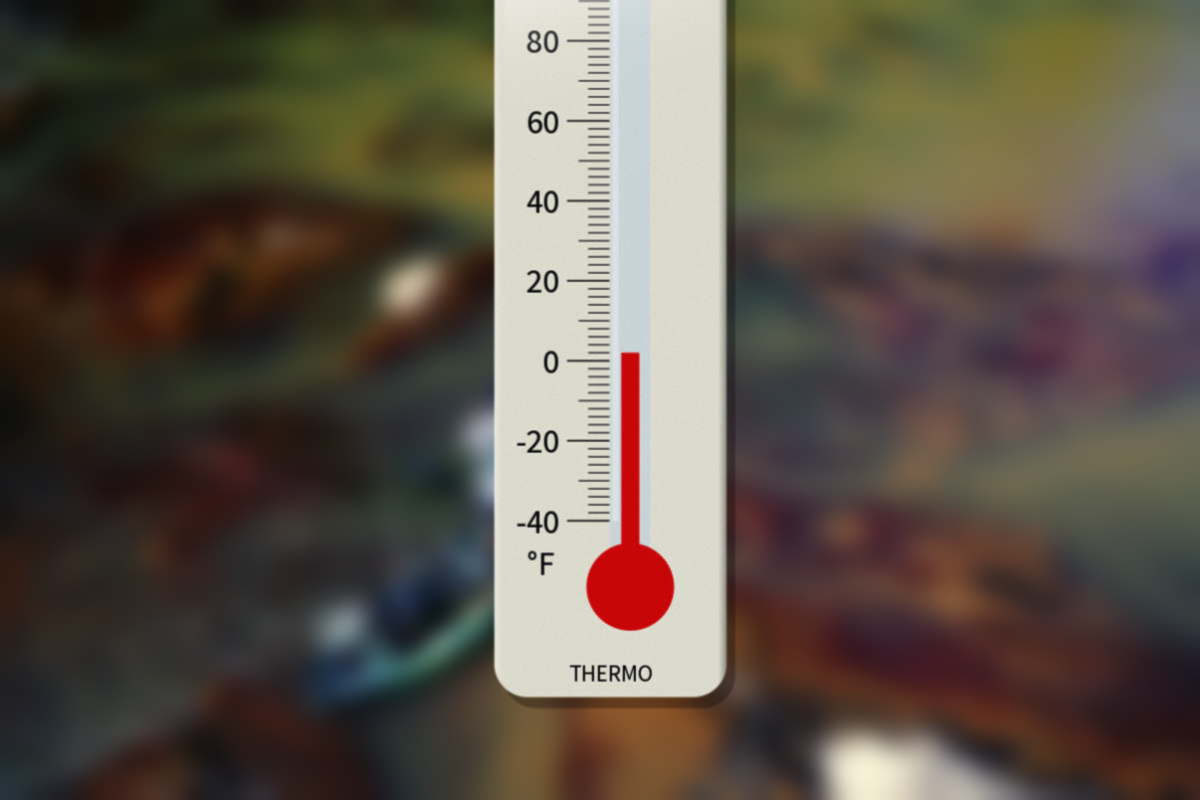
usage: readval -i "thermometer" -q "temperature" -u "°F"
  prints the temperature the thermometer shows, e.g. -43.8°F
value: 2°F
